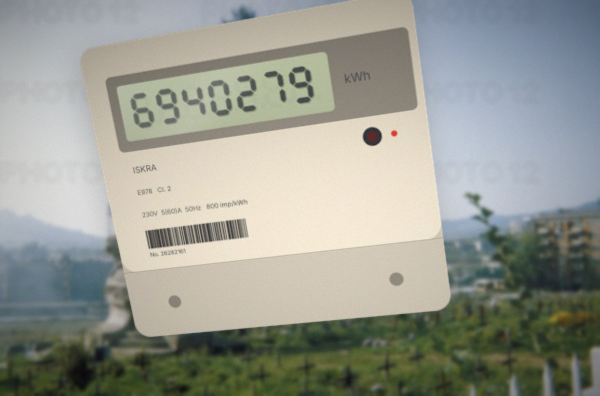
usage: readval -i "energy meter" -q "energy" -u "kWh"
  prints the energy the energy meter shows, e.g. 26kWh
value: 6940279kWh
